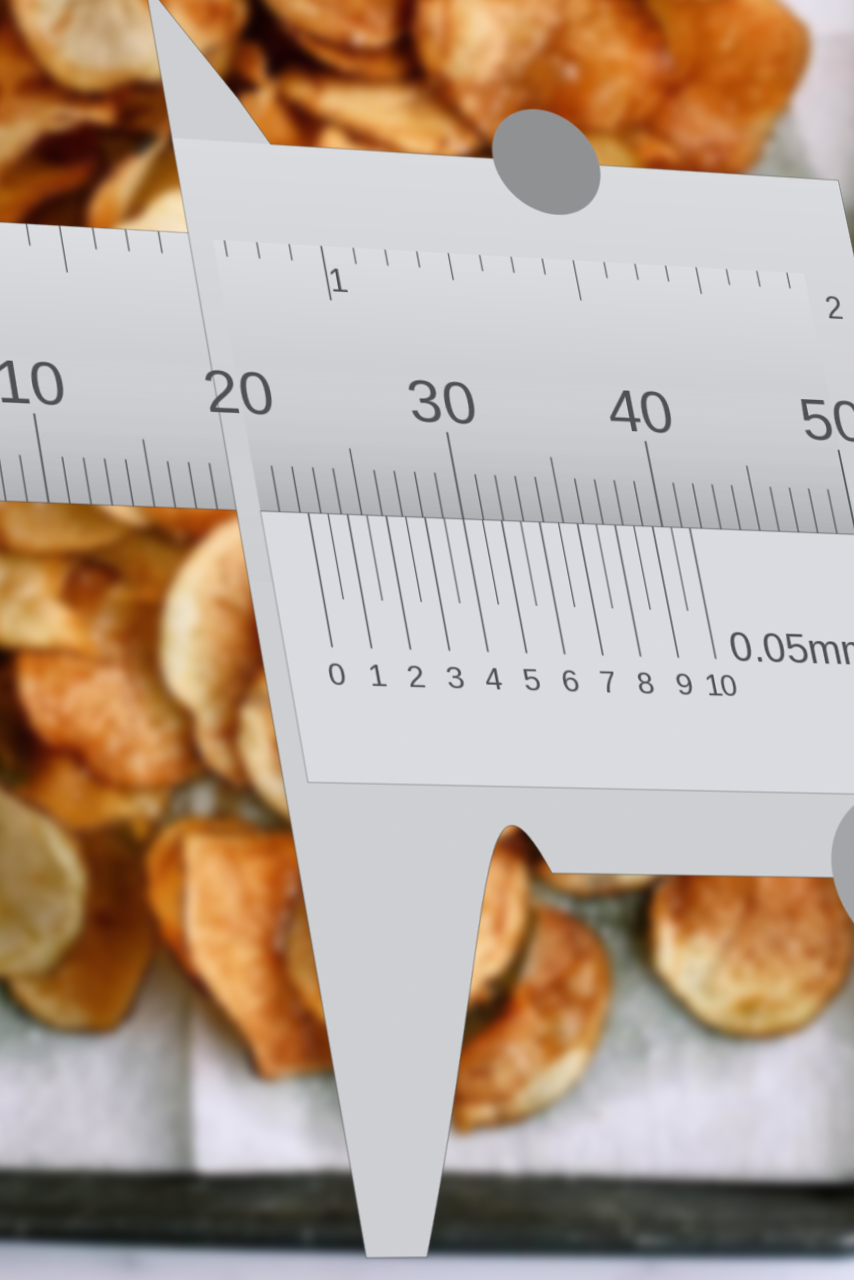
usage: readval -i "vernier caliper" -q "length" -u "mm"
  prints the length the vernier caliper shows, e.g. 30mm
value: 22.4mm
